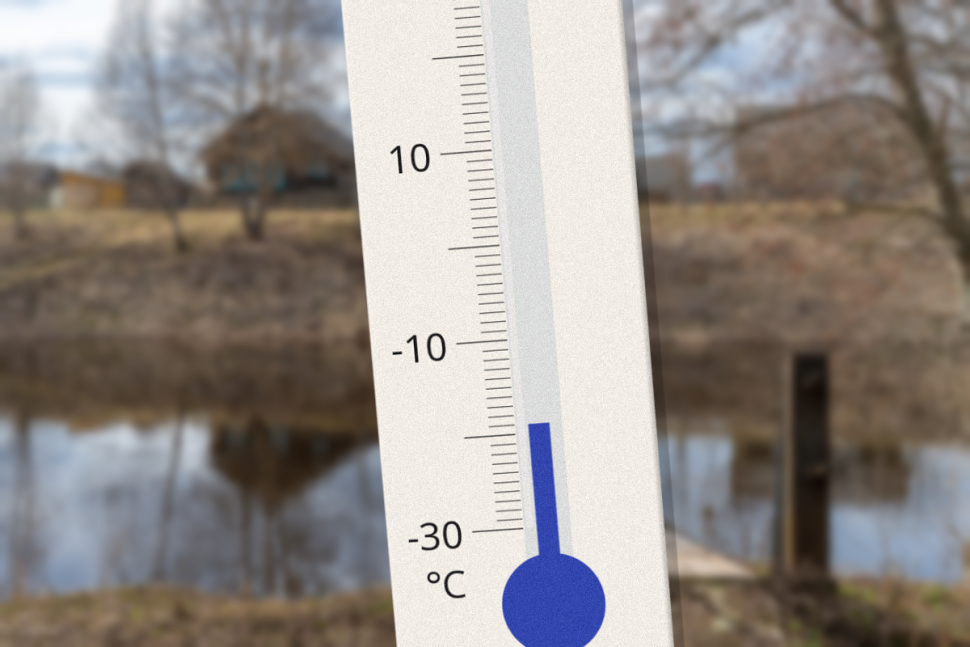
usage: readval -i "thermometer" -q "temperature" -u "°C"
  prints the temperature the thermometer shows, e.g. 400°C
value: -19°C
